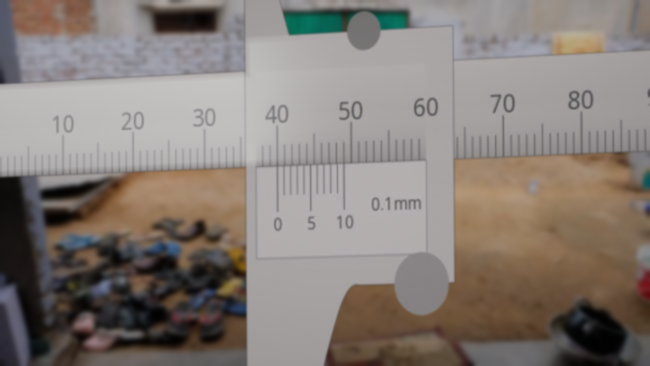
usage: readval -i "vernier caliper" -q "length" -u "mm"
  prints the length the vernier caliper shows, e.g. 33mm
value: 40.0mm
